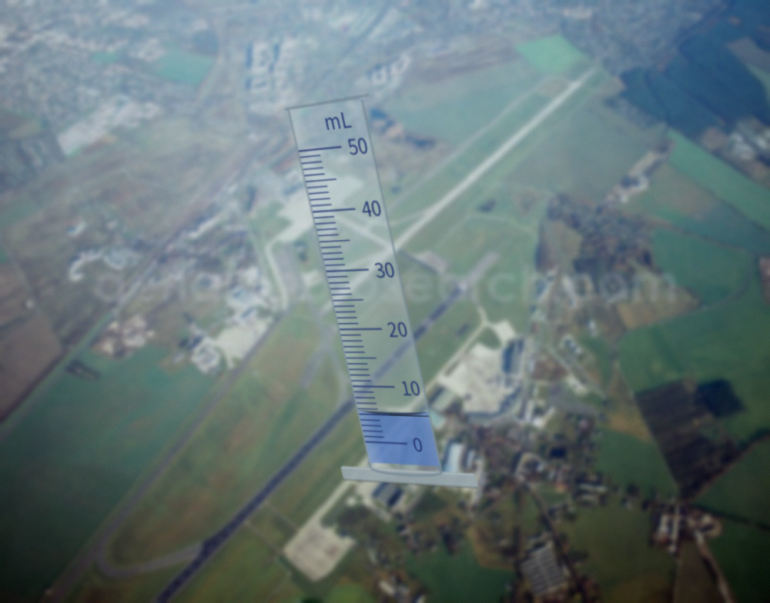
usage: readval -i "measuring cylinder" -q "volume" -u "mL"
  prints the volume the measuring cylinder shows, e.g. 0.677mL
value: 5mL
